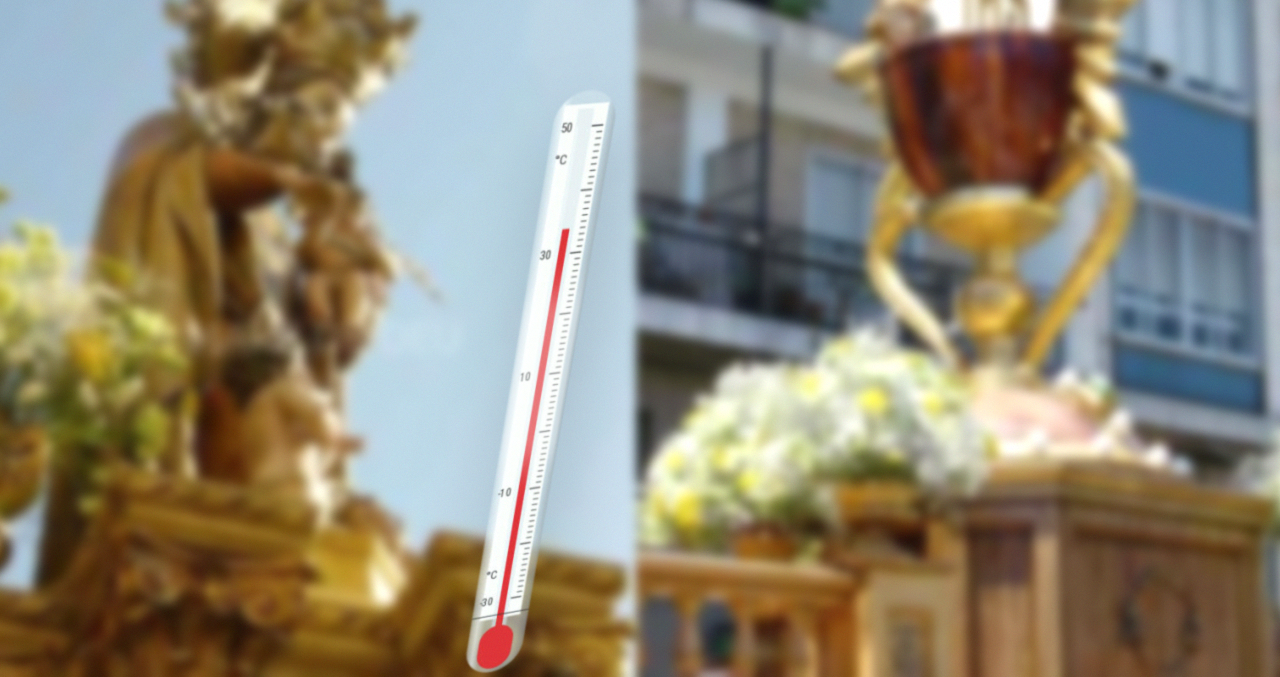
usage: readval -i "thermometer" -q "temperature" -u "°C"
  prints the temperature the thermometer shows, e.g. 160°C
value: 34°C
